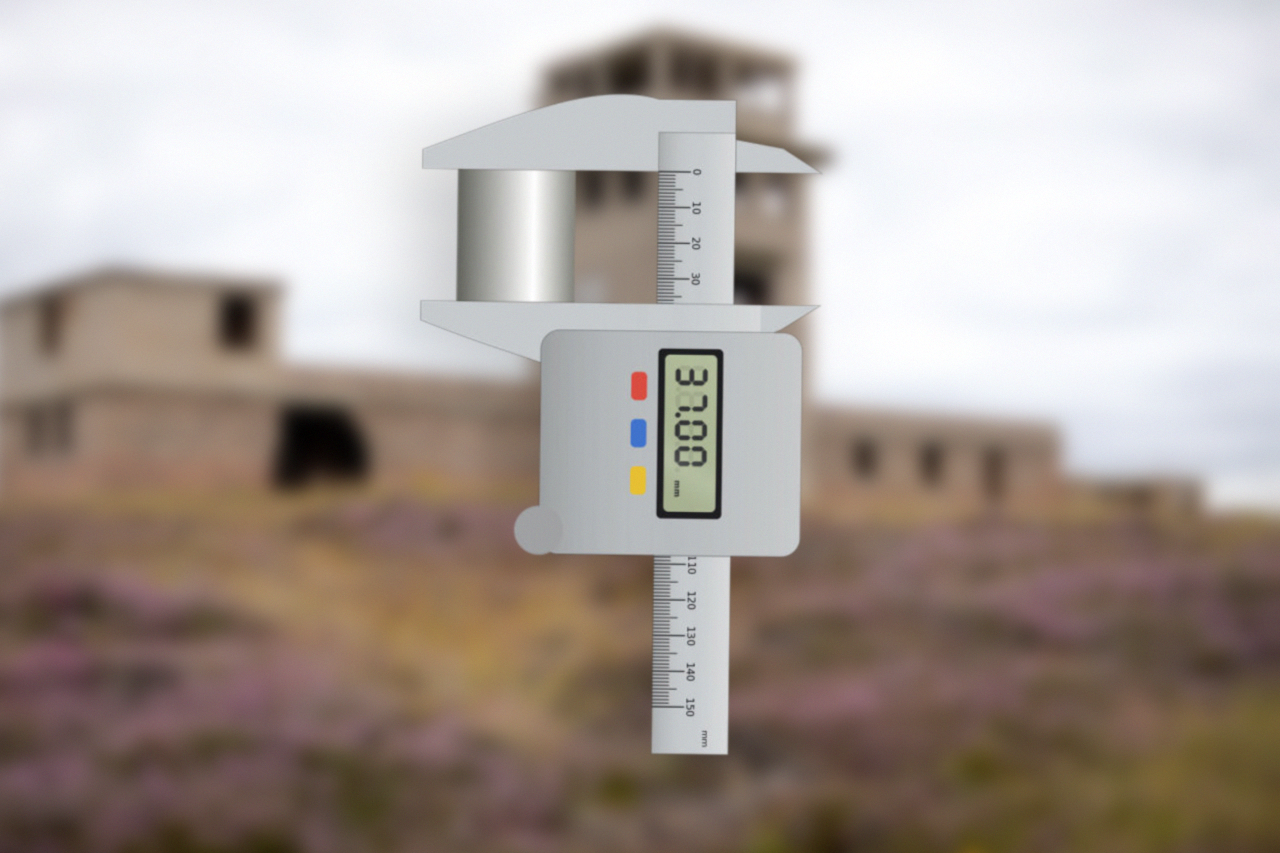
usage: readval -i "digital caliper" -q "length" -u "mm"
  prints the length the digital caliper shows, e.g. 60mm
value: 37.00mm
